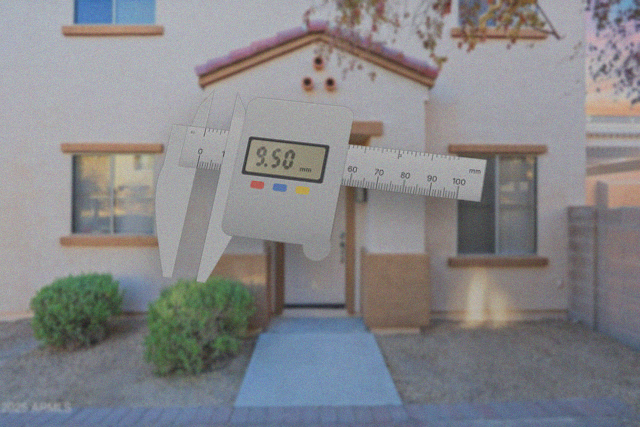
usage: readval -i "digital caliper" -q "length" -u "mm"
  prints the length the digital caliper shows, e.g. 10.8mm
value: 9.50mm
